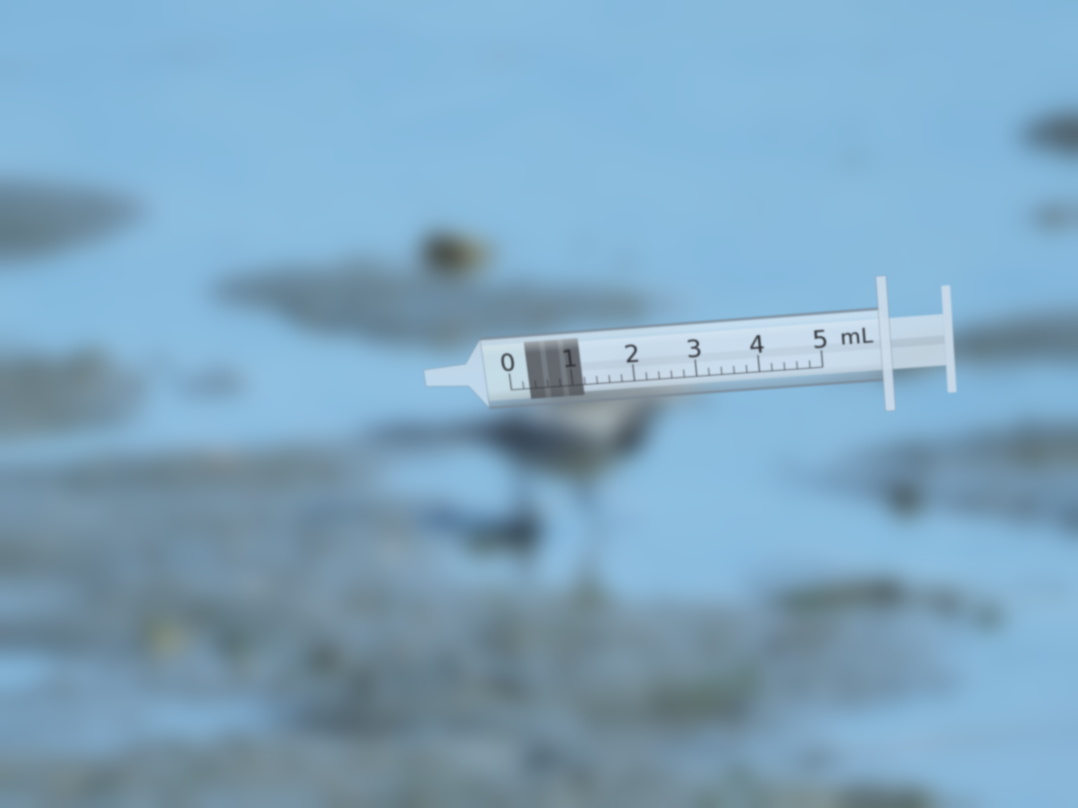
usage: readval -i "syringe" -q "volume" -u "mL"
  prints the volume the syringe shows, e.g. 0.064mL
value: 0.3mL
